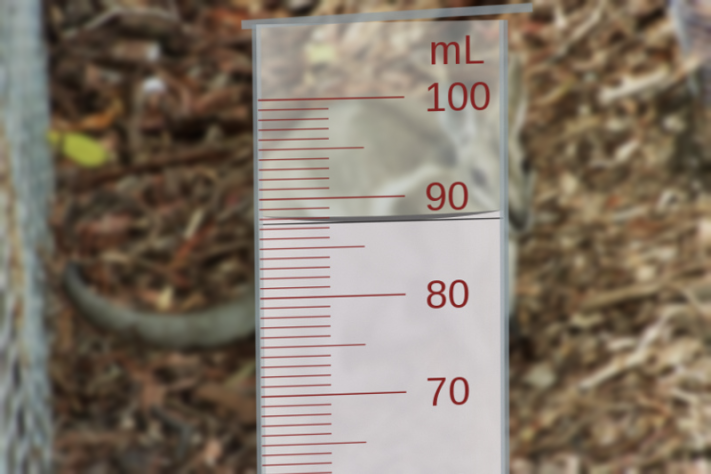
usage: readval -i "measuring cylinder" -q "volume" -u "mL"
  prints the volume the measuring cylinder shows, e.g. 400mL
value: 87.5mL
